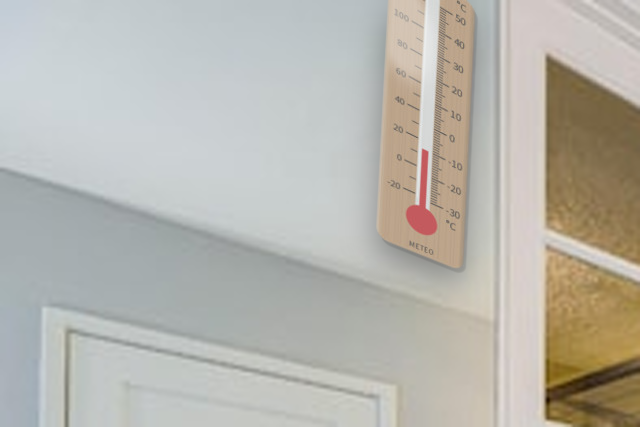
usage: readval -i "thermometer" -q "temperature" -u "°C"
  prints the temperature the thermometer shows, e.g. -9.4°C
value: -10°C
